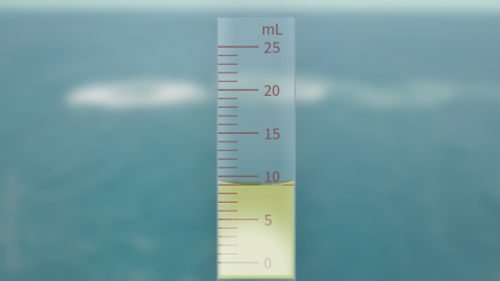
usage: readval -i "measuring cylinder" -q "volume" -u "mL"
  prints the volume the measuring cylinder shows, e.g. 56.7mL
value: 9mL
